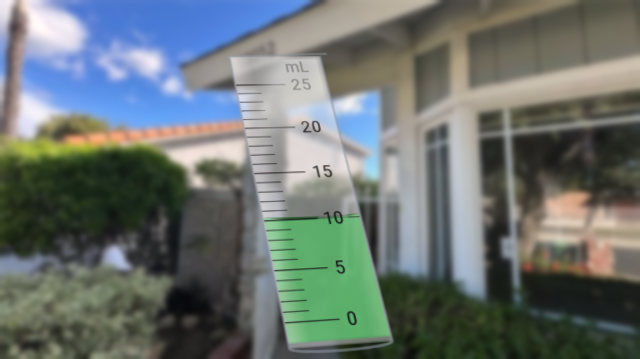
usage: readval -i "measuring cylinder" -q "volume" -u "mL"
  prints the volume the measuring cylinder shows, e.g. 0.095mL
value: 10mL
